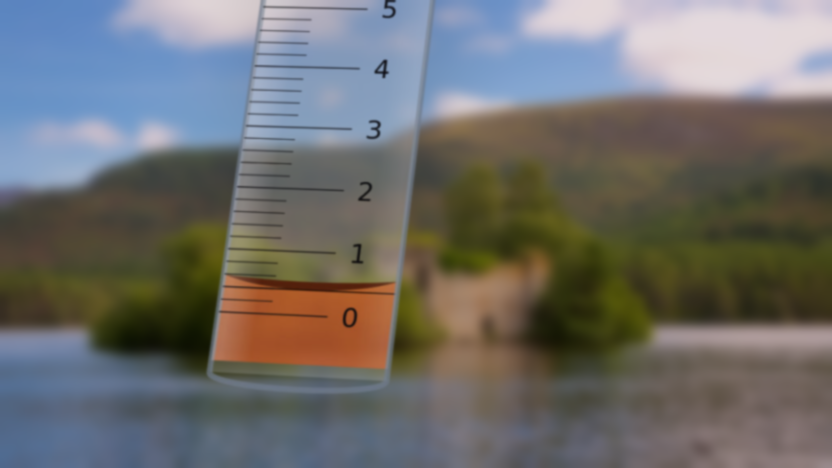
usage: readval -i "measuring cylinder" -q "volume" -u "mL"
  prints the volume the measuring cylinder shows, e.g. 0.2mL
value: 0.4mL
